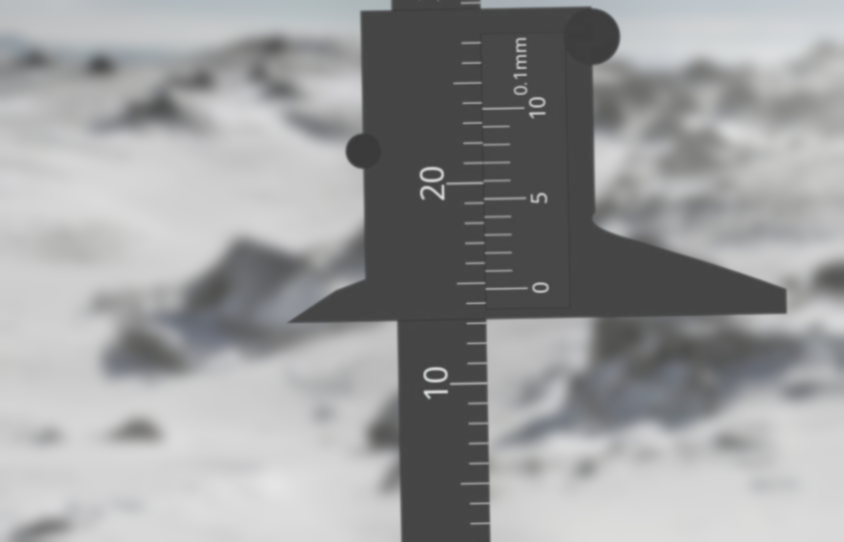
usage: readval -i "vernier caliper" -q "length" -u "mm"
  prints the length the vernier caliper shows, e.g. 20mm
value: 14.7mm
